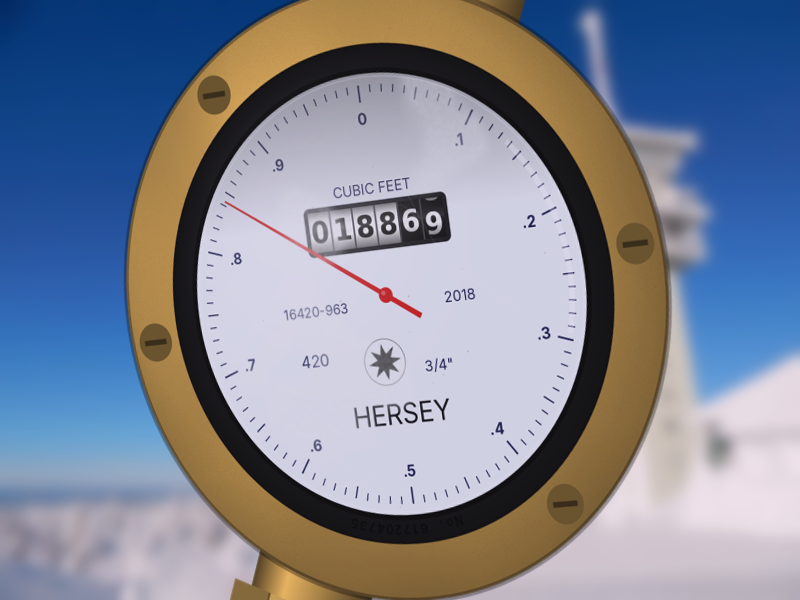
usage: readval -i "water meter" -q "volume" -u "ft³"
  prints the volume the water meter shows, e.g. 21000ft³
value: 18868.84ft³
